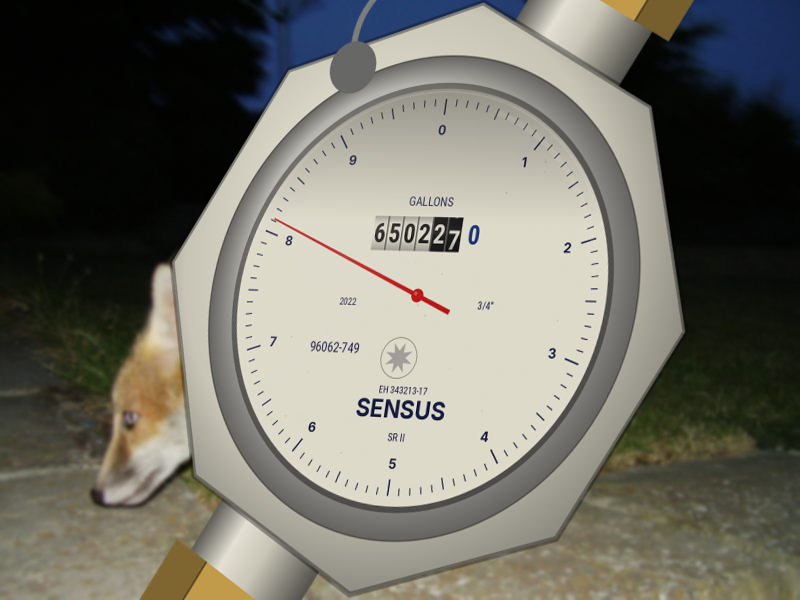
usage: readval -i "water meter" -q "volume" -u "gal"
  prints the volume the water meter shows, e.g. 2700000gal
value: 6502268.1gal
